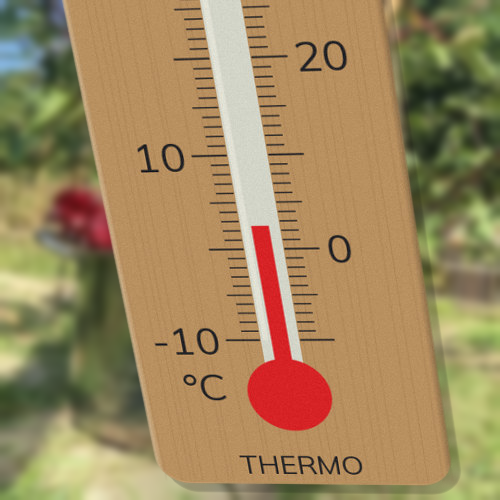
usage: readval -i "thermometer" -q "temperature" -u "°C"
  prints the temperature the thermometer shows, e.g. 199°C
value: 2.5°C
